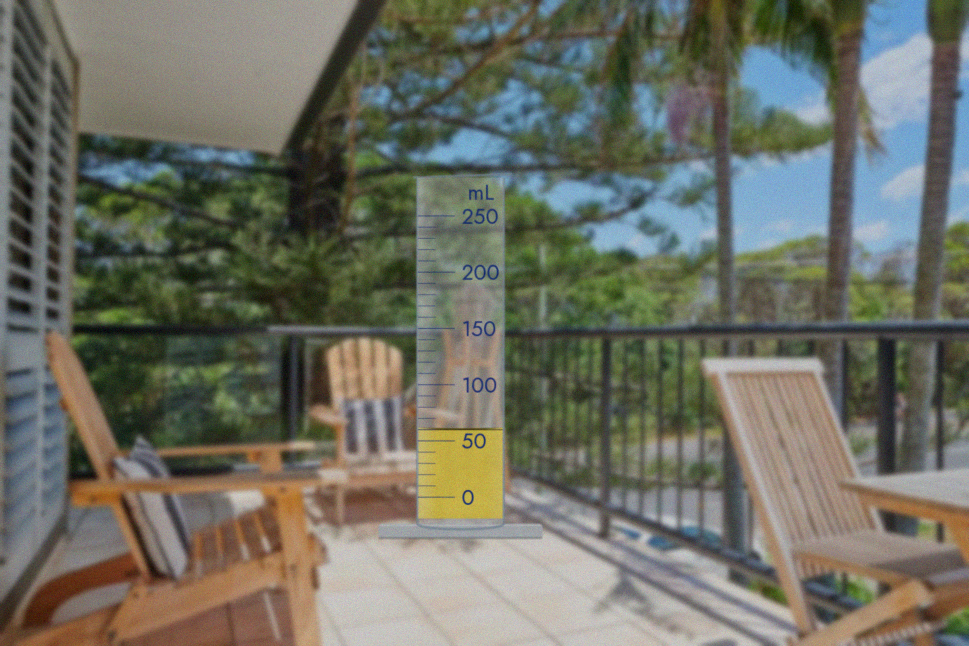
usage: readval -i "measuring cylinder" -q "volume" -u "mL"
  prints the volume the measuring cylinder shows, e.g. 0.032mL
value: 60mL
